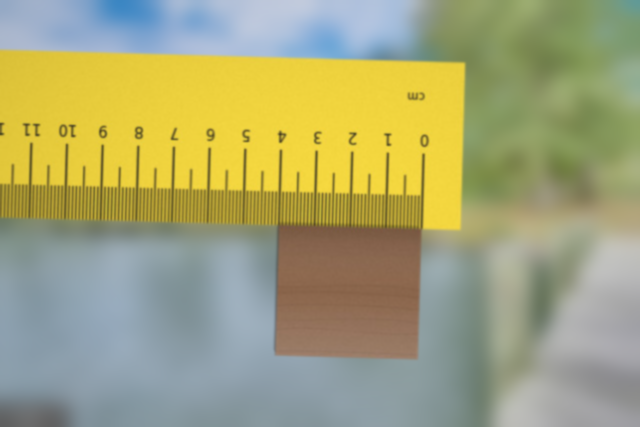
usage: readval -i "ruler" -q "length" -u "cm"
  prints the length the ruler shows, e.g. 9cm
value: 4cm
